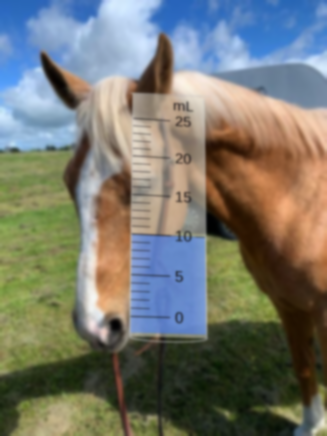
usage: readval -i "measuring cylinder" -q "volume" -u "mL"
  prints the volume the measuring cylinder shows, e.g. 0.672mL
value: 10mL
